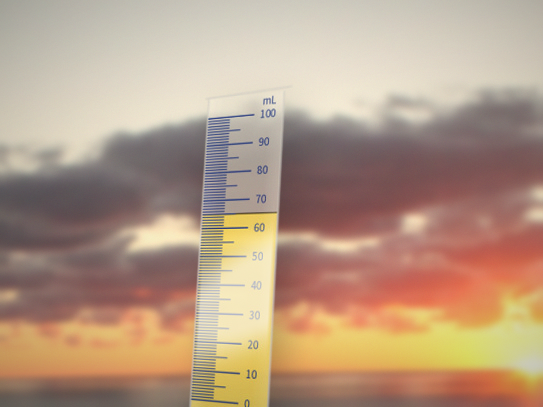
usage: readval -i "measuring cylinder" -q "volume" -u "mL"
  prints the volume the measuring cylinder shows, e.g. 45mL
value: 65mL
